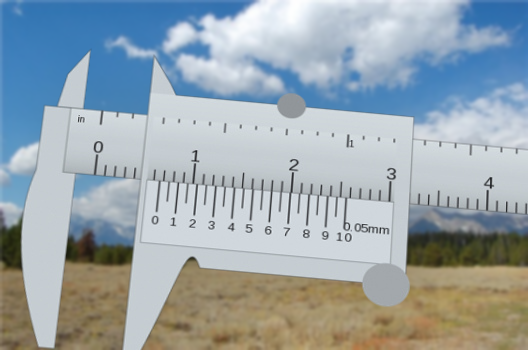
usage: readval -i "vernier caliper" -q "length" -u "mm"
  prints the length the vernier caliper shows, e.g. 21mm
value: 6.6mm
